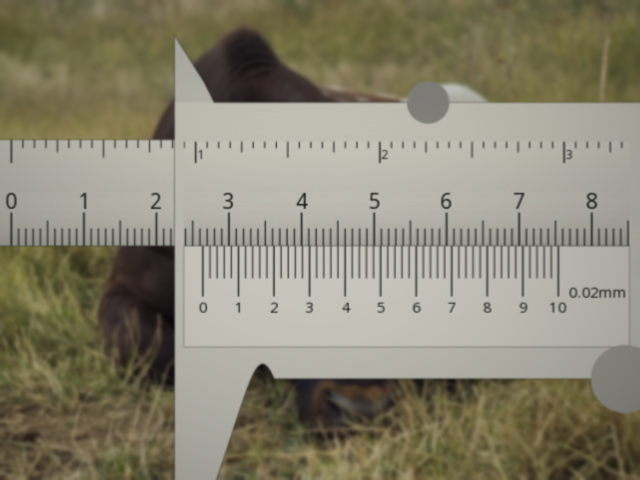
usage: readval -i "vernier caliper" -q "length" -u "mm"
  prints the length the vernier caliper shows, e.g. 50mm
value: 26.4mm
